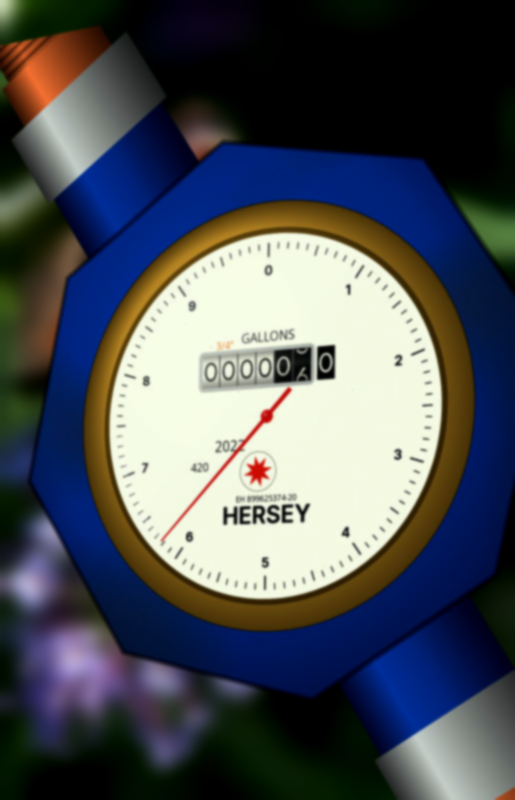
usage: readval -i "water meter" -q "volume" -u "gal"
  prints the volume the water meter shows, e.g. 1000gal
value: 56.2gal
